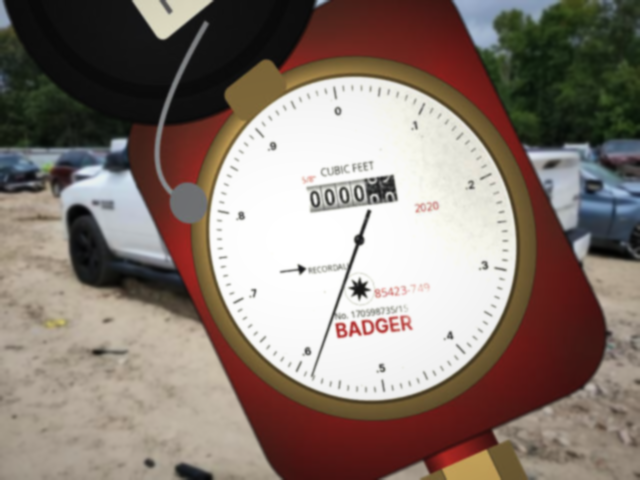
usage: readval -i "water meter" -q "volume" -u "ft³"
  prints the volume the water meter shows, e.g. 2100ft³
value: 89.58ft³
